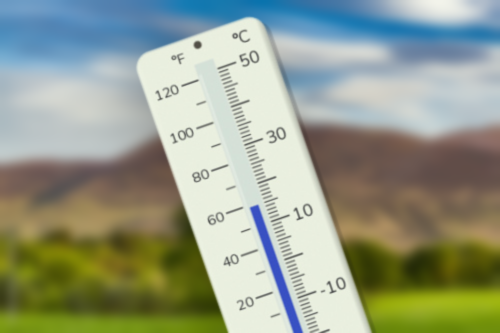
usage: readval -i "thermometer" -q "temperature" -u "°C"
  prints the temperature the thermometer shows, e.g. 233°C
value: 15°C
